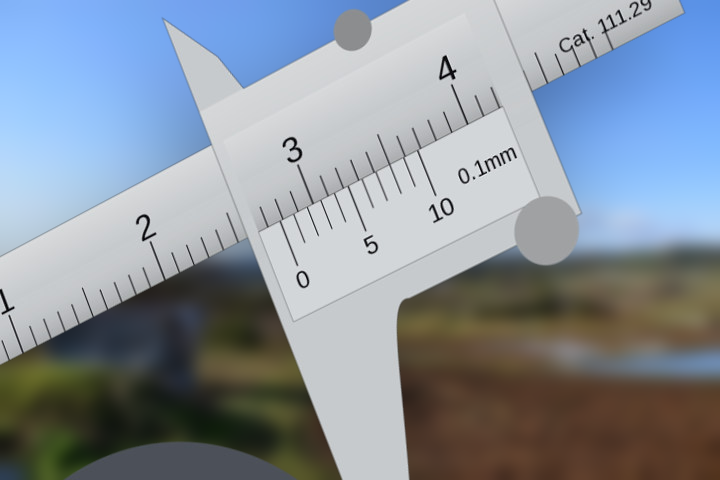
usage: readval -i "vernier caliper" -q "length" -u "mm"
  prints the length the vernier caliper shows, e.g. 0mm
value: 27.8mm
